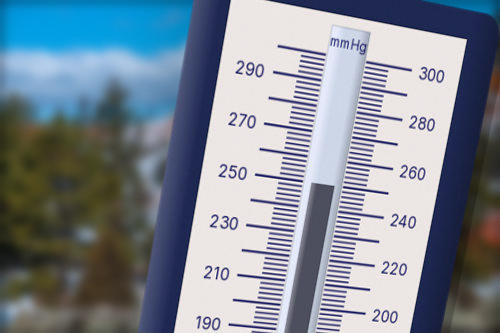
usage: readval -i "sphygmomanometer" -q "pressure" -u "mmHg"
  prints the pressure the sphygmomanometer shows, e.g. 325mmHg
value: 250mmHg
